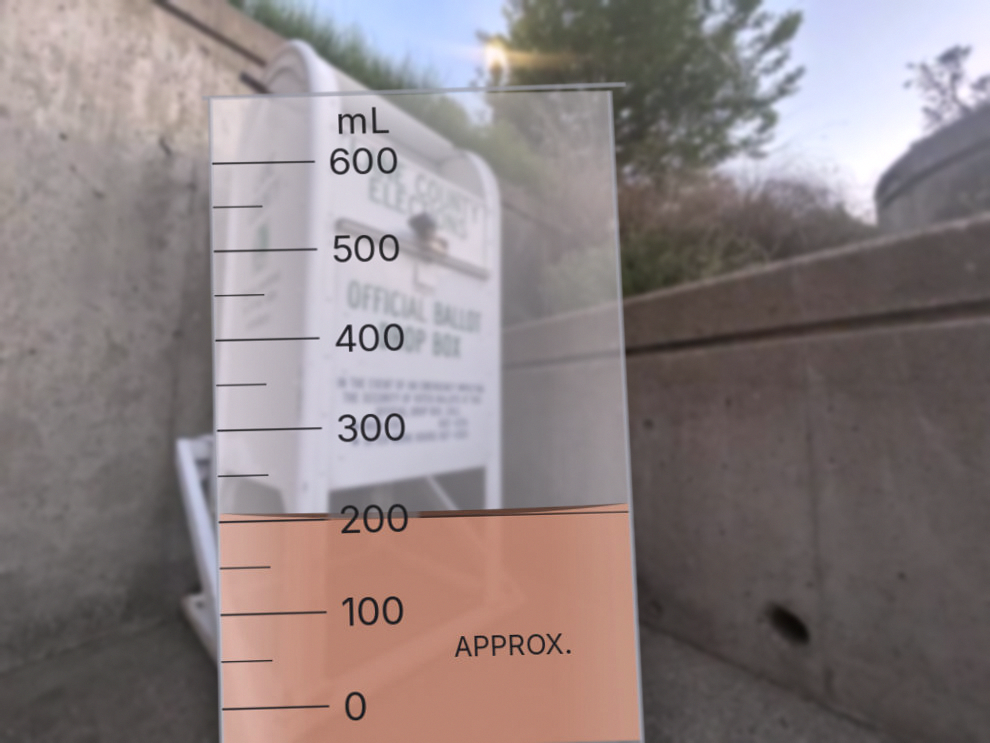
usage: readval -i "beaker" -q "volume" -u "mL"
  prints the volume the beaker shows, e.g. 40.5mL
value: 200mL
